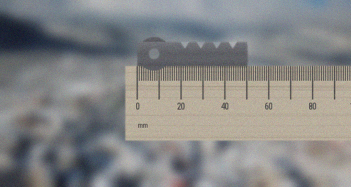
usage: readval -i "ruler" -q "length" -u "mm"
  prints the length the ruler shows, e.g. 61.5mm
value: 50mm
